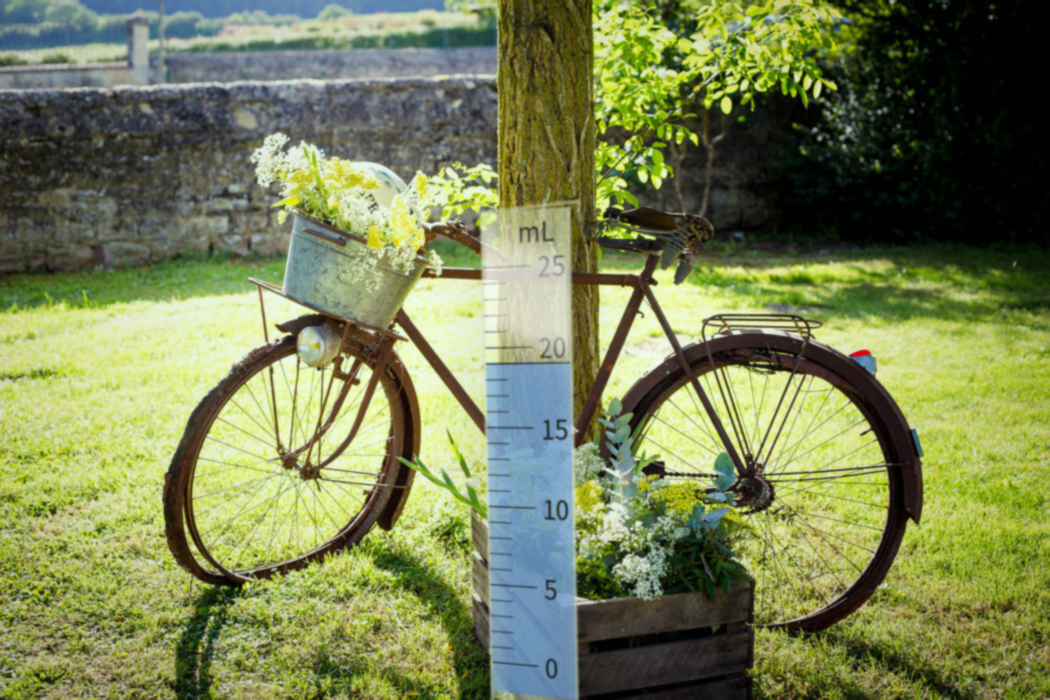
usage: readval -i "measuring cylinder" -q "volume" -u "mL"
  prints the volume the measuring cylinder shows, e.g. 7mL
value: 19mL
